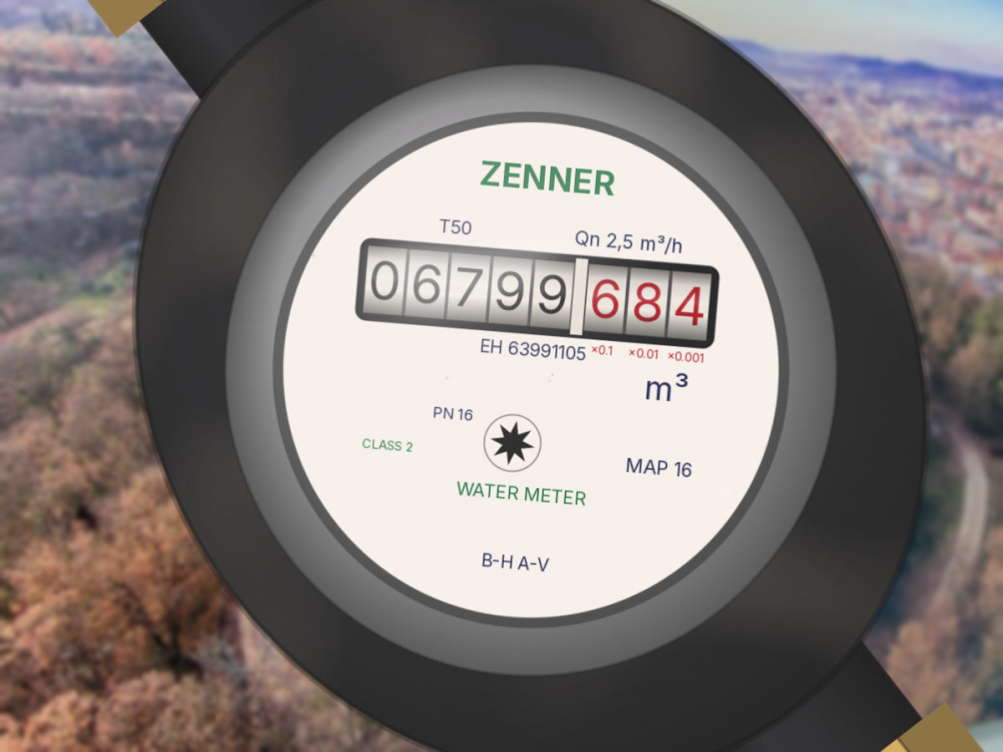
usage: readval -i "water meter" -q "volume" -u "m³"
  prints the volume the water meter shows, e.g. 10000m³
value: 6799.684m³
